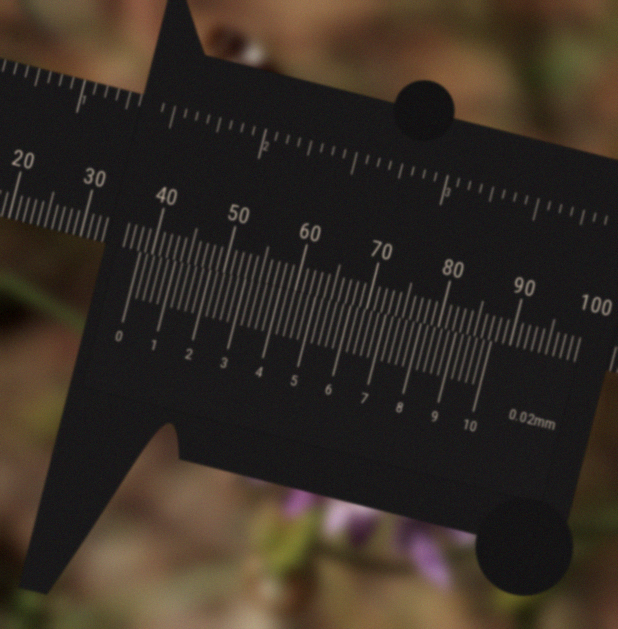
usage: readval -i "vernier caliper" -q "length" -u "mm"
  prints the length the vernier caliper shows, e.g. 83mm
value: 38.4mm
